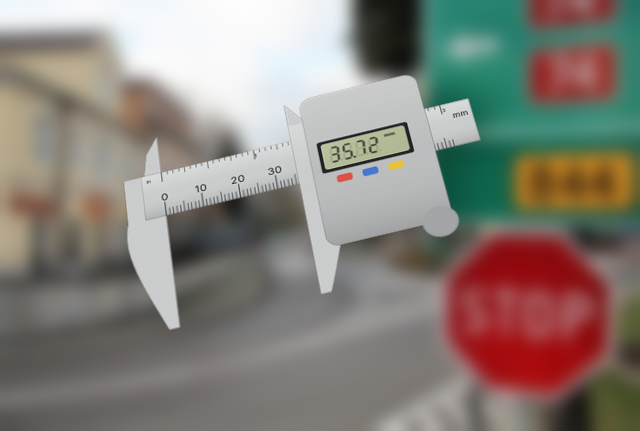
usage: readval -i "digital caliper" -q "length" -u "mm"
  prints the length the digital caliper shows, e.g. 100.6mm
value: 35.72mm
